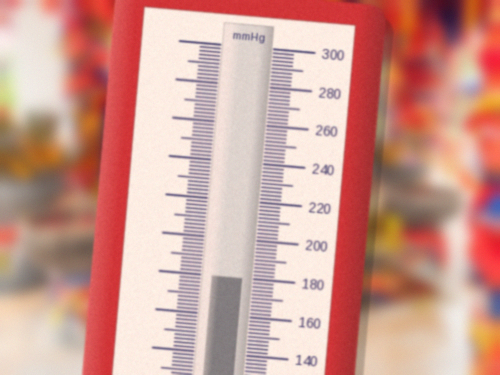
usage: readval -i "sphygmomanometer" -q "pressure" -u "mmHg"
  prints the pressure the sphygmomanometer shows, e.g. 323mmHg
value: 180mmHg
